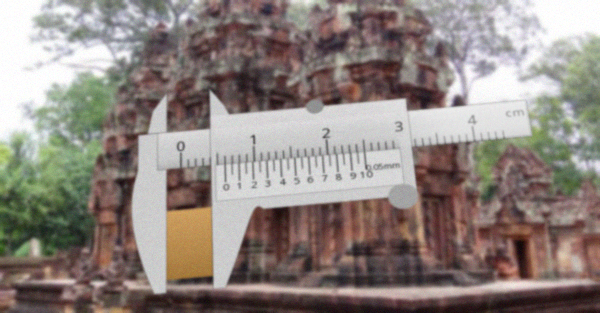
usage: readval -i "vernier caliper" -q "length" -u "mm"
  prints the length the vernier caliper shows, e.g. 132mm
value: 6.0mm
